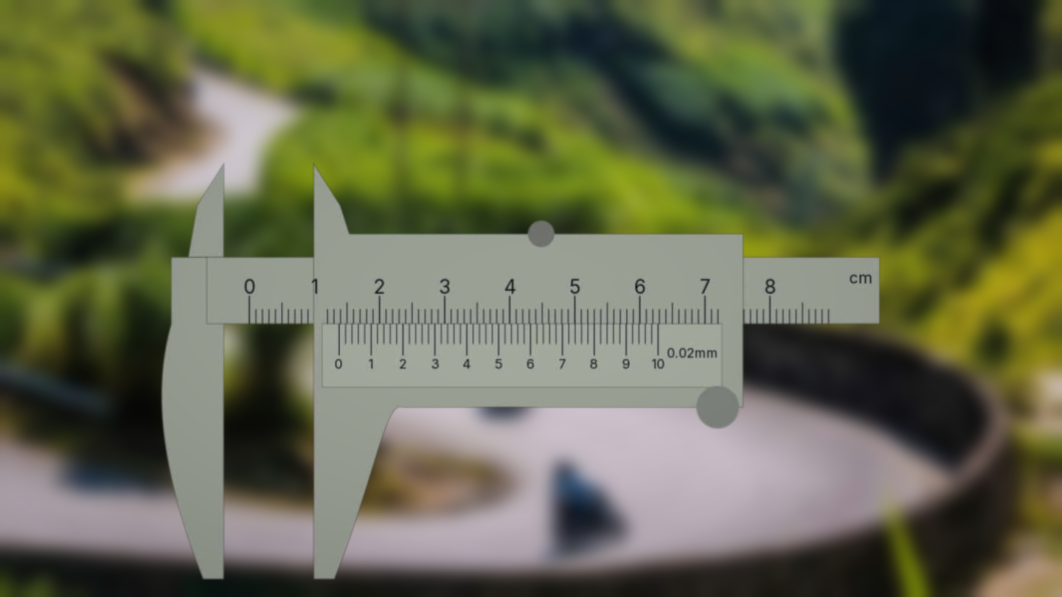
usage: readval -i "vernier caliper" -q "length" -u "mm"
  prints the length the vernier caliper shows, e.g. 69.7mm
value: 13.8mm
